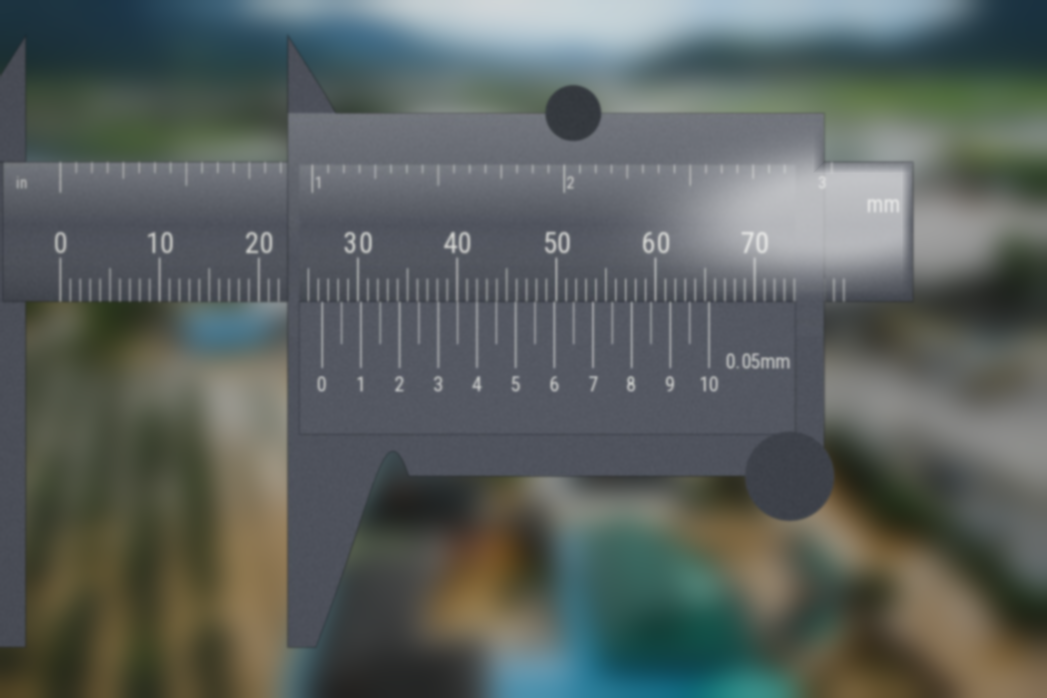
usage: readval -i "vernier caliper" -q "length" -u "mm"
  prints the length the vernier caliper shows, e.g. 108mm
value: 26.4mm
